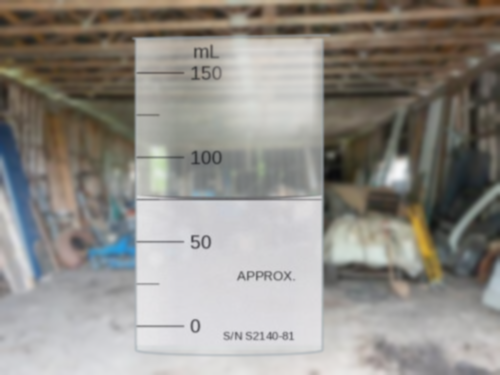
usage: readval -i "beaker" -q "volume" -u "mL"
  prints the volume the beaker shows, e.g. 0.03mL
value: 75mL
